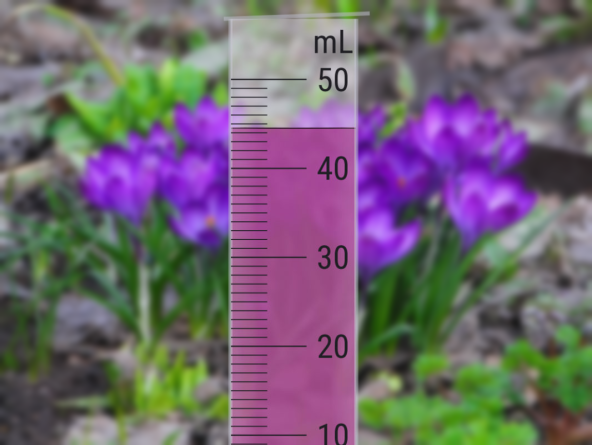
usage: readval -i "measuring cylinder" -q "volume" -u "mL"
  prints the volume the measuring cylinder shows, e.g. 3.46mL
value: 44.5mL
